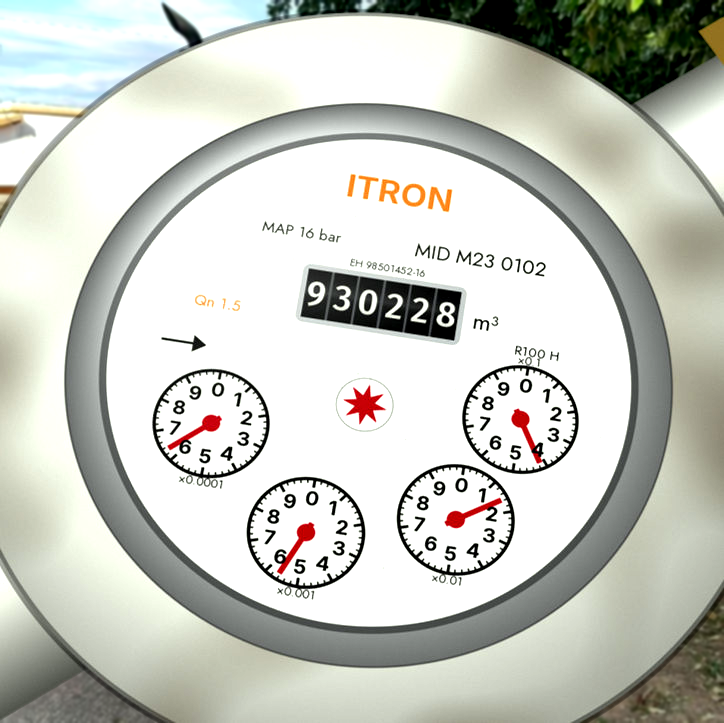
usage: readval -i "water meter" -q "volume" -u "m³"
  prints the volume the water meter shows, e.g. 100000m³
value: 930228.4156m³
